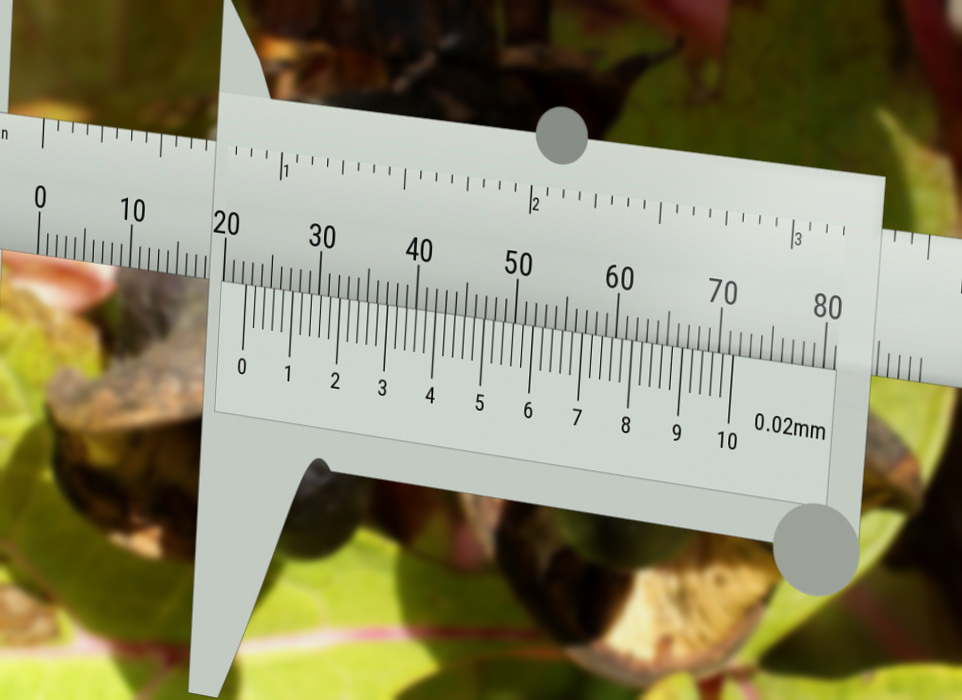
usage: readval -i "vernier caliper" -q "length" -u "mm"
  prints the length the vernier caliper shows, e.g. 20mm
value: 22.4mm
